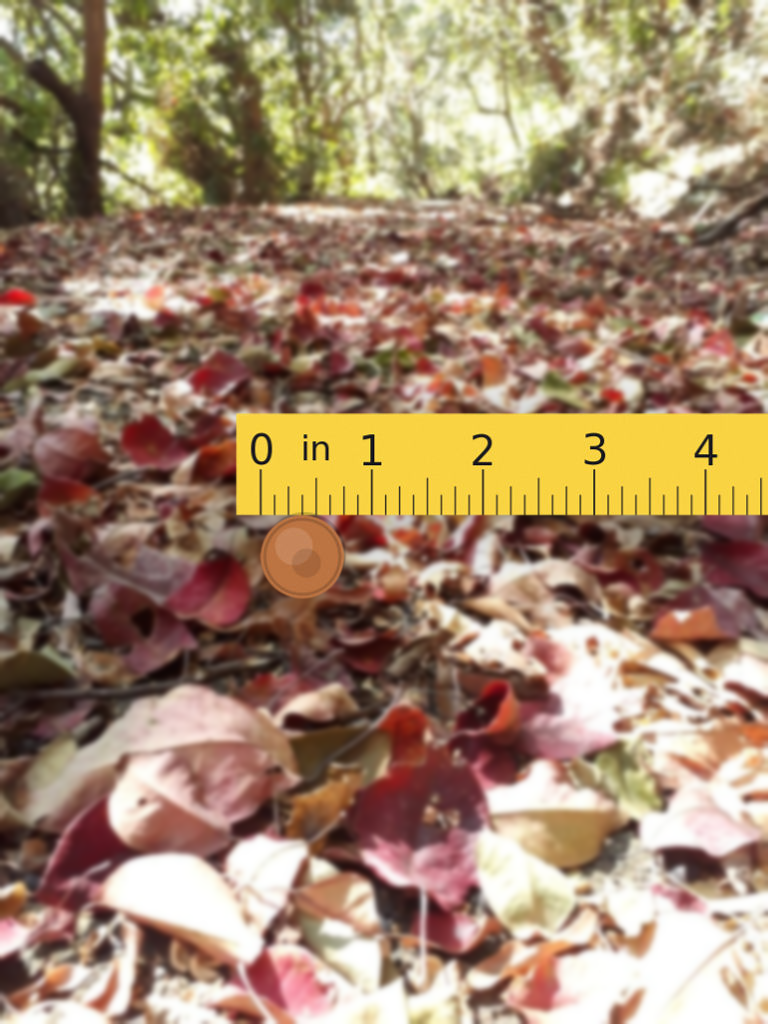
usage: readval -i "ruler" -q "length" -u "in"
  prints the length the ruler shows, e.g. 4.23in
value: 0.75in
